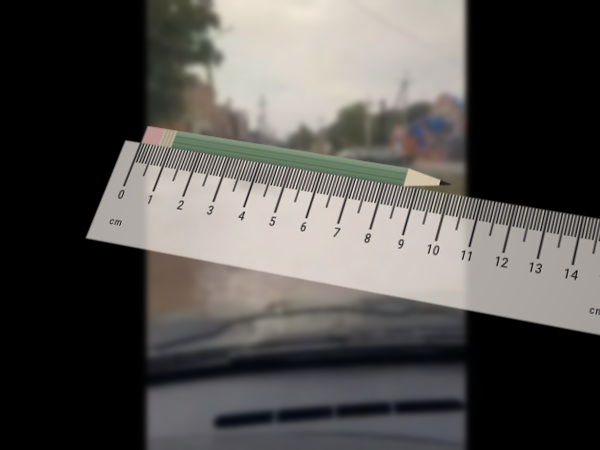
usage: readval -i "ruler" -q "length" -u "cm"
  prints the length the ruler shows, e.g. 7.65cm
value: 10cm
